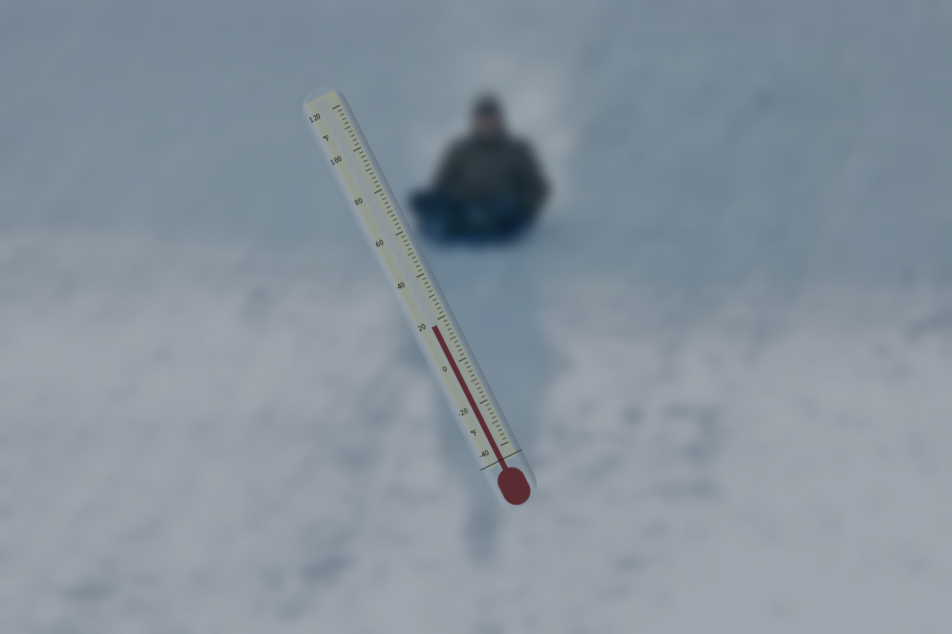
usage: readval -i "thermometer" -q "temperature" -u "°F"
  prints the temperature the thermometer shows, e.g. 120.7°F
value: 18°F
